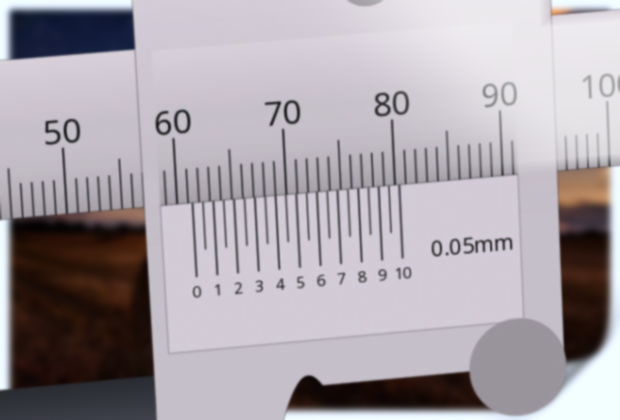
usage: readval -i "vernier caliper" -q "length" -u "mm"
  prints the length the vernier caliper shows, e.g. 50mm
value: 61.4mm
